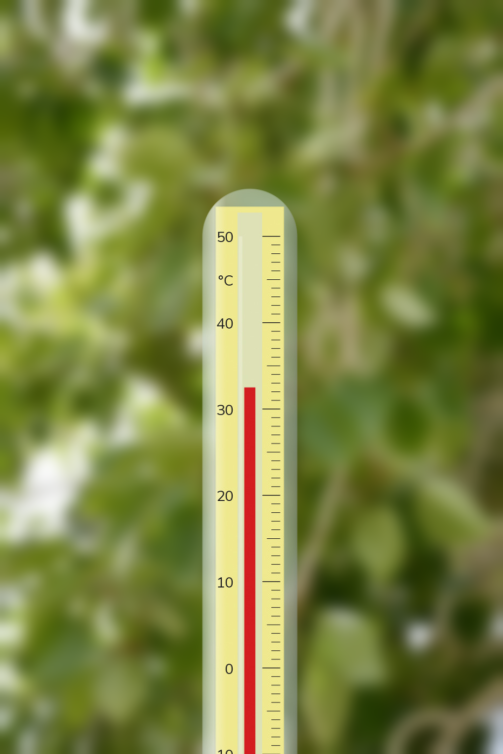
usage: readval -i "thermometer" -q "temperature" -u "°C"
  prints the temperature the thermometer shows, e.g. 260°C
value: 32.5°C
